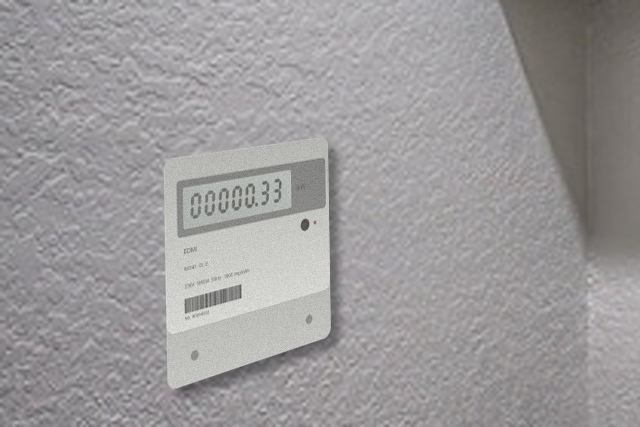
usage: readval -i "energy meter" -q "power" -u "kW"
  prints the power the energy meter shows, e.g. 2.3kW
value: 0.33kW
